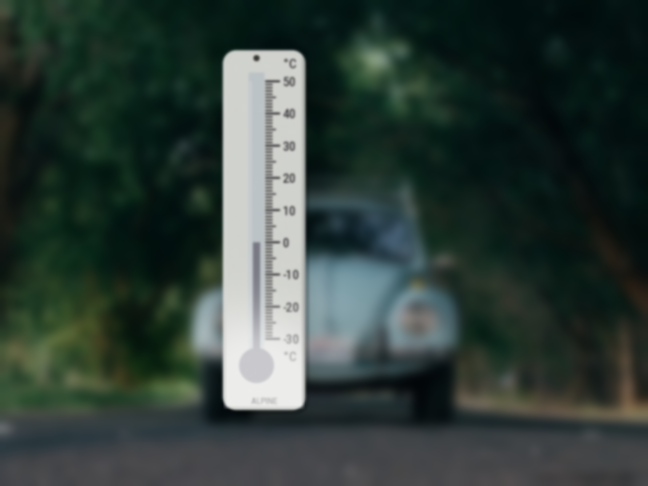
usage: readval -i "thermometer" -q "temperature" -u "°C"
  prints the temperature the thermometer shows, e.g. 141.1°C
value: 0°C
